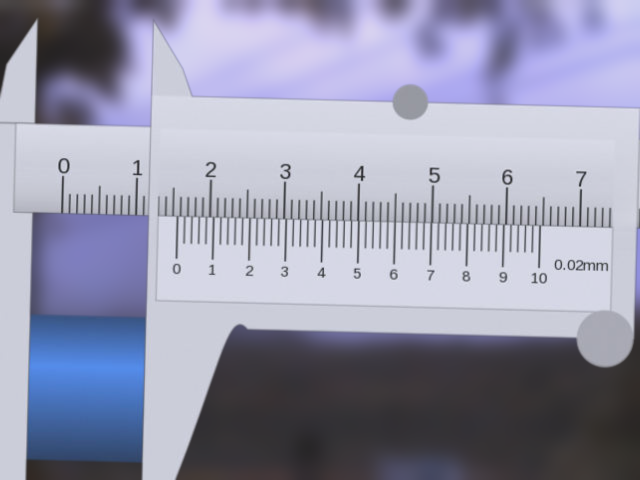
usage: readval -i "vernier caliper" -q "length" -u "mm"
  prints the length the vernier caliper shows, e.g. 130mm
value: 15.6mm
